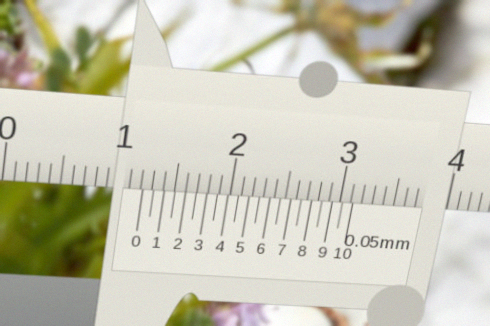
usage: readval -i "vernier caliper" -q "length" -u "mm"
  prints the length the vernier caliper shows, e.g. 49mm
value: 12.2mm
